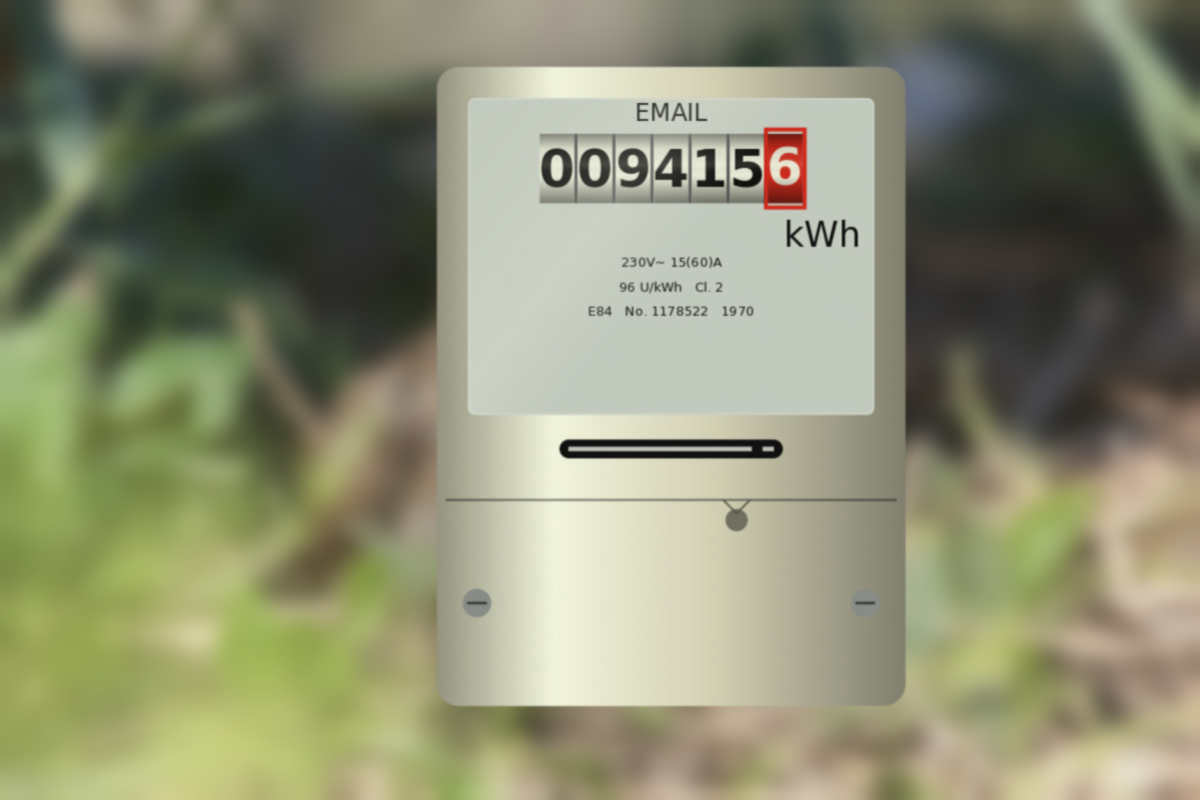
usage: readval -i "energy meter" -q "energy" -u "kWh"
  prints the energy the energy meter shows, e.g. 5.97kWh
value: 9415.6kWh
